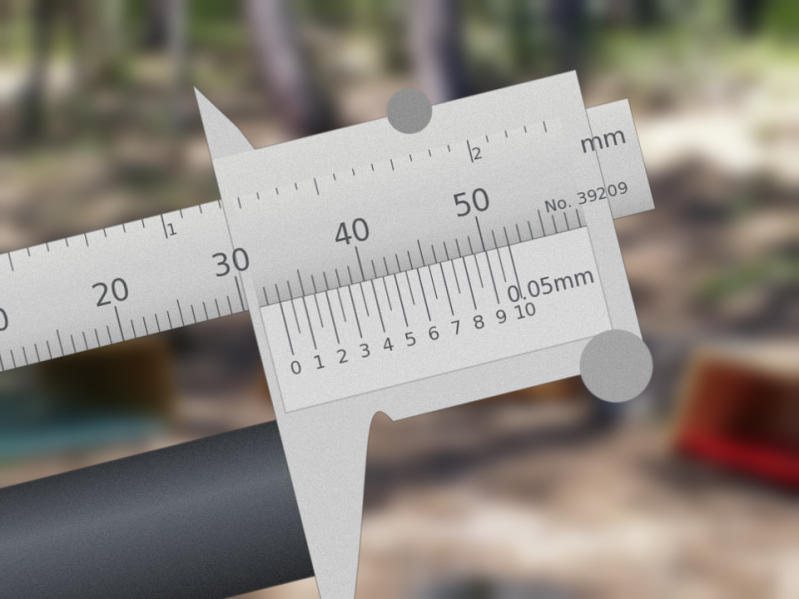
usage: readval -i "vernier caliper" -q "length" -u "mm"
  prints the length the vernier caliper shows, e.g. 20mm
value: 33.0mm
